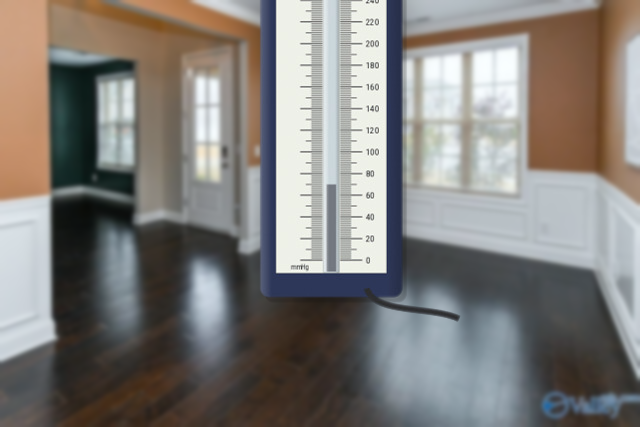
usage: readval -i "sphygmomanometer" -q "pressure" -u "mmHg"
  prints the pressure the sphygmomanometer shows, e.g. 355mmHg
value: 70mmHg
